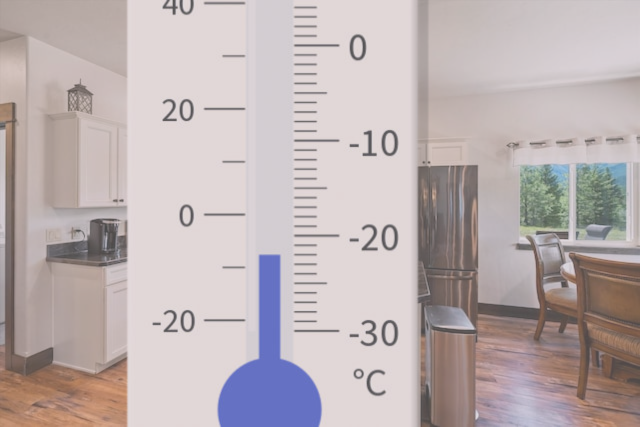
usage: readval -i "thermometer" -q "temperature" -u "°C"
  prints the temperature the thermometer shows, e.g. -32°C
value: -22°C
